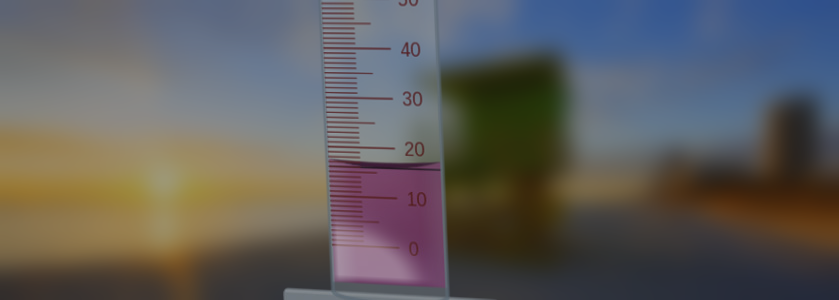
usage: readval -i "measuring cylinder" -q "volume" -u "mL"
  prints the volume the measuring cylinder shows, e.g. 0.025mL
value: 16mL
